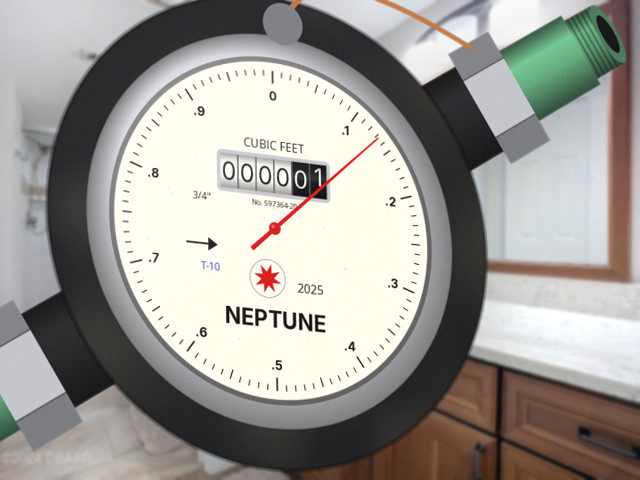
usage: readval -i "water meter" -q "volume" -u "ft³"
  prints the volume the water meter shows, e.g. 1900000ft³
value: 1.13ft³
